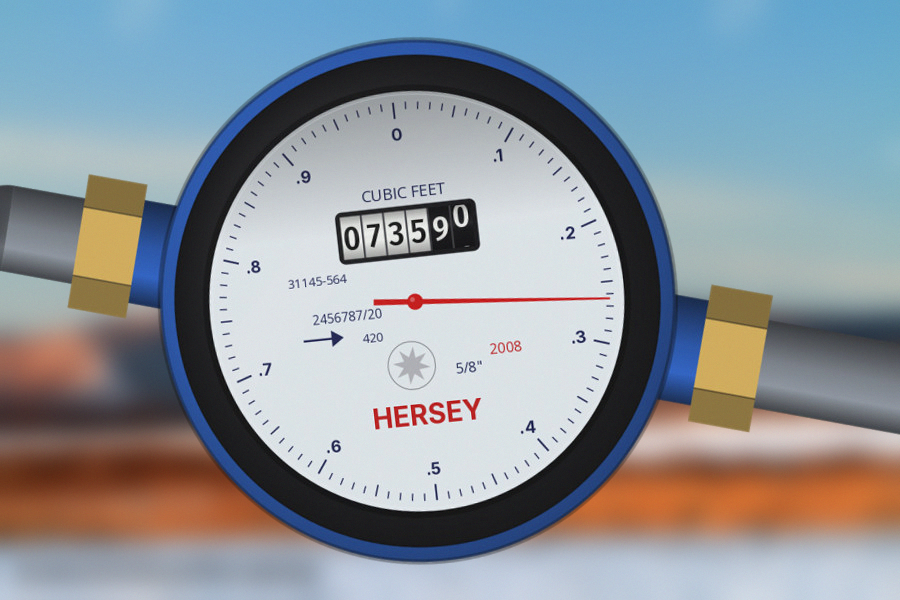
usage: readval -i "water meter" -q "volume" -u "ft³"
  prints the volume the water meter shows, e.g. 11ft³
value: 73590.26ft³
